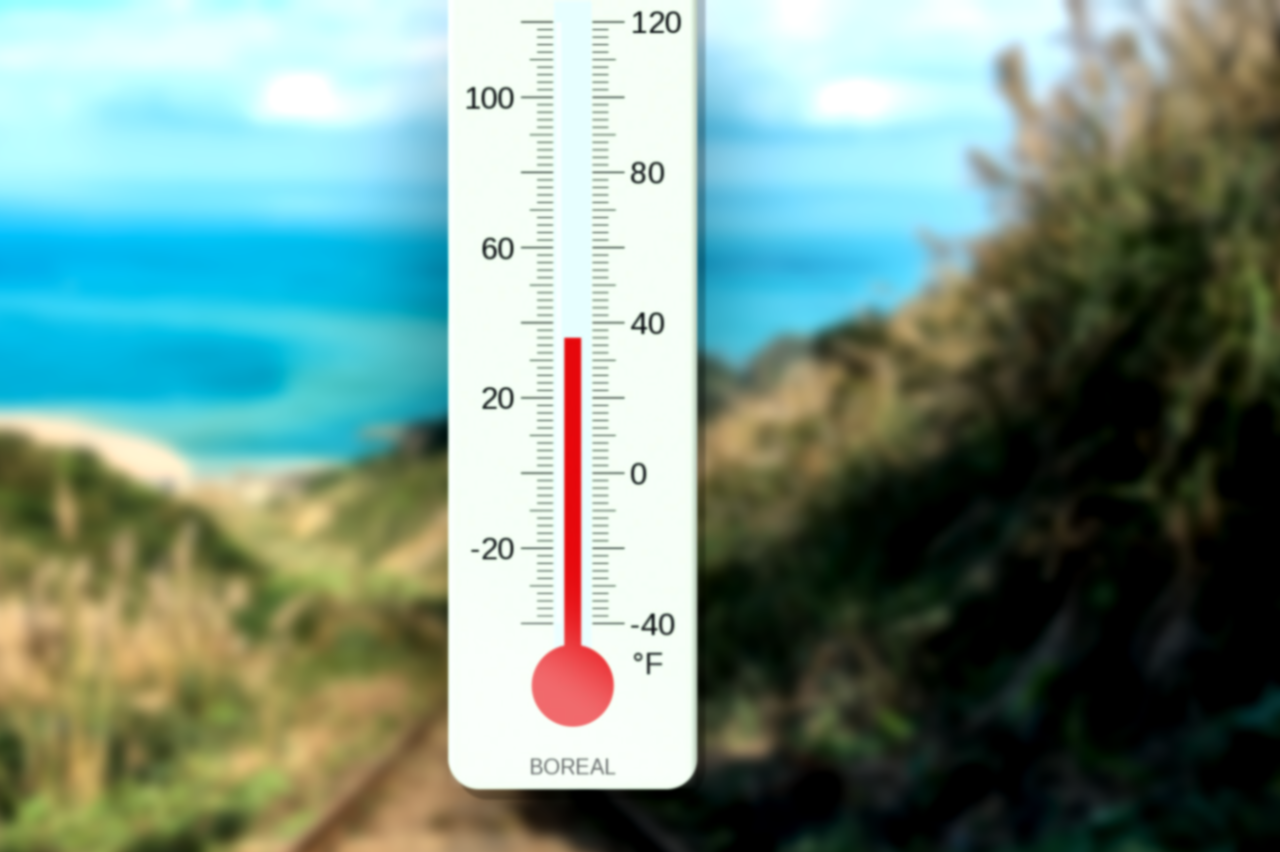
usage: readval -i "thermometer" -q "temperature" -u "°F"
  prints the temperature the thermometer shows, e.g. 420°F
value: 36°F
